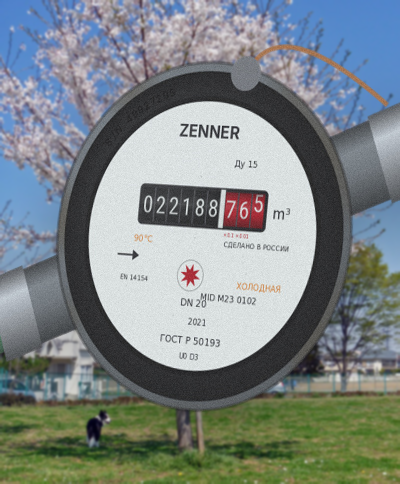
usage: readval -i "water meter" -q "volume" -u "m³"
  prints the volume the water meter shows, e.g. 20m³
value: 22188.765m³
